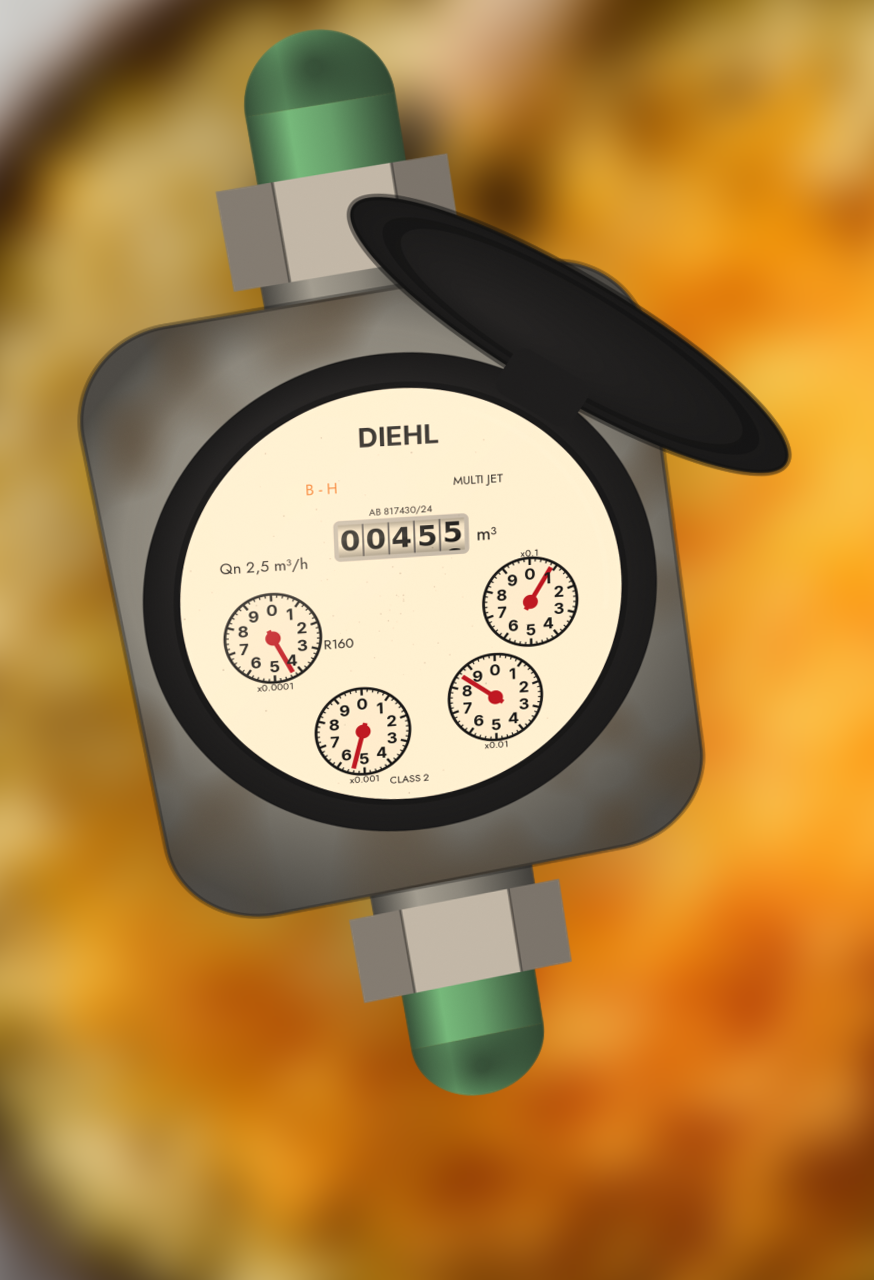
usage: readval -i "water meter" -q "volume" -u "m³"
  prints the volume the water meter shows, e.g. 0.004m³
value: 455.0854m³
